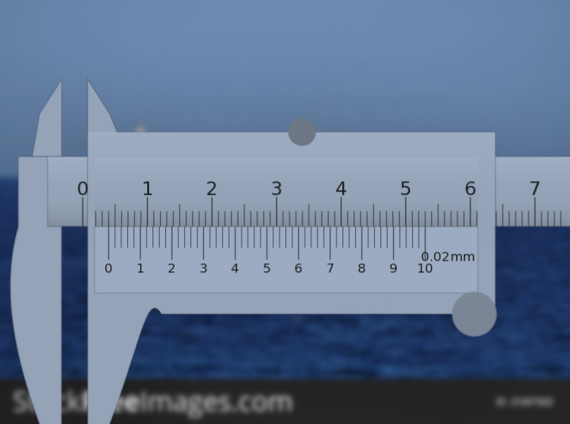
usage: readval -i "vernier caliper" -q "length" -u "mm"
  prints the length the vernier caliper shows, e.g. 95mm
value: 4.0mm
